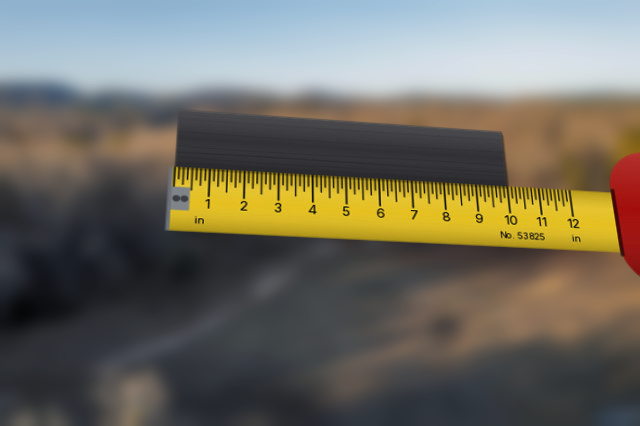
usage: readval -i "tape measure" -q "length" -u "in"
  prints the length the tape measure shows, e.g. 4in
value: 10in
